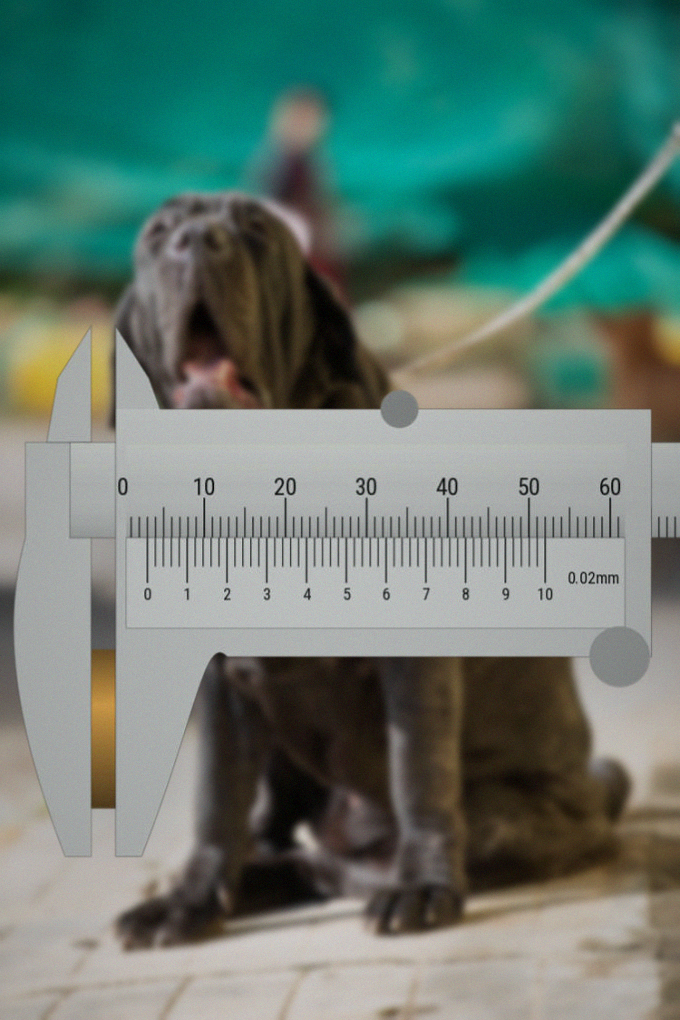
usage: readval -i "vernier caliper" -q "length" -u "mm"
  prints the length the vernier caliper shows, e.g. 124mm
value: 3.0mm
